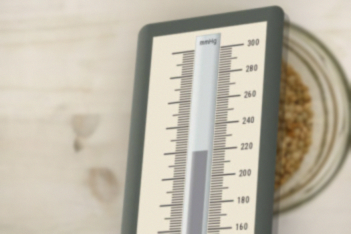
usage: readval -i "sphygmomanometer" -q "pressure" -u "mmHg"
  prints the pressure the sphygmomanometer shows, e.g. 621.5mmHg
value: 220mmHg
